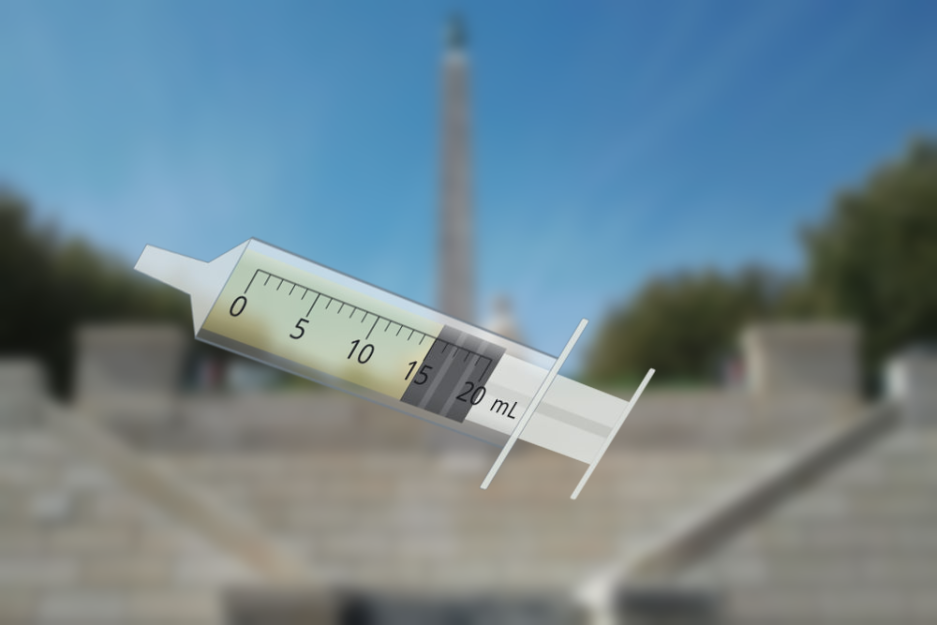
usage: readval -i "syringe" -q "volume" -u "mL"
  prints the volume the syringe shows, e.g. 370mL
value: 15mL
